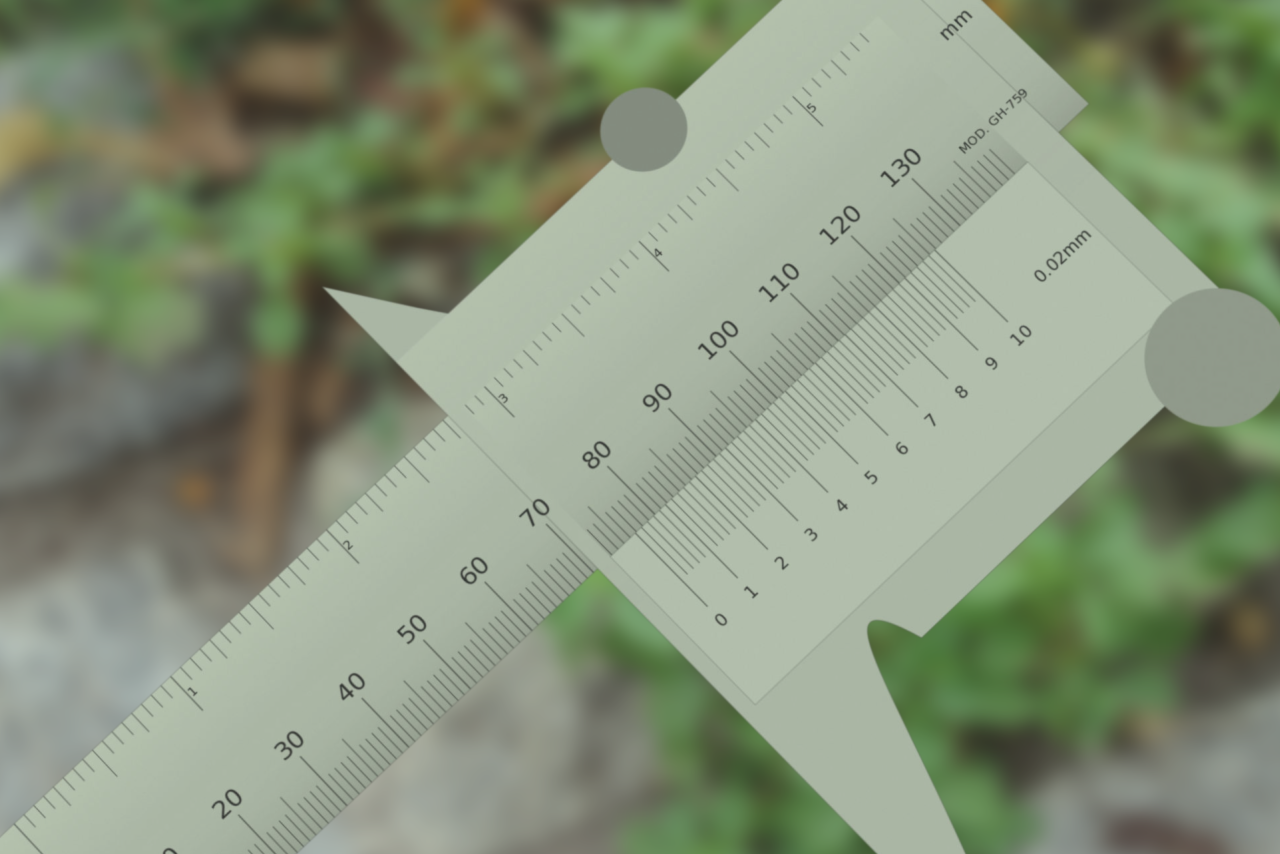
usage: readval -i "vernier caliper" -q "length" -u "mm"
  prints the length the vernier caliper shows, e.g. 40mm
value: 76.8mm
